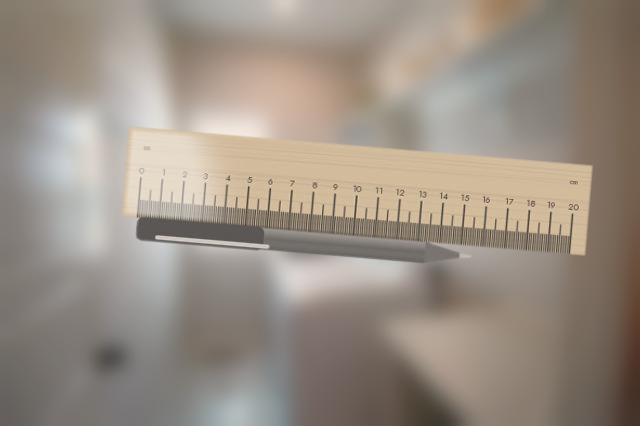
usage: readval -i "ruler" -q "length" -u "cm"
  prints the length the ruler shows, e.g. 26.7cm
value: 15.5cm
